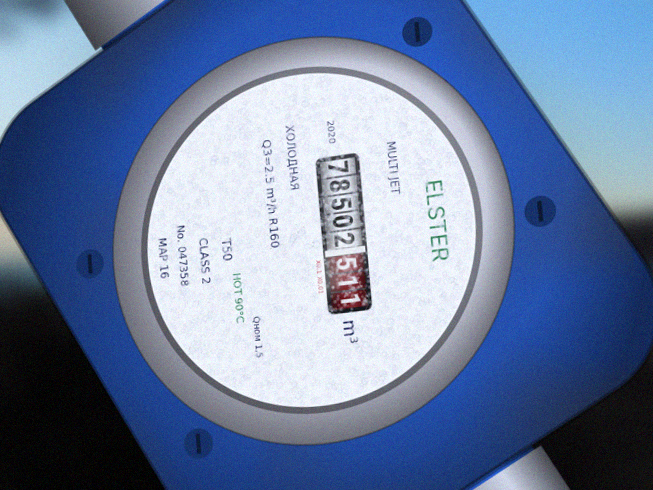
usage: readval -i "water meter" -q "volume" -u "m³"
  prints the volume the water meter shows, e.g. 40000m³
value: 78502.511m³
